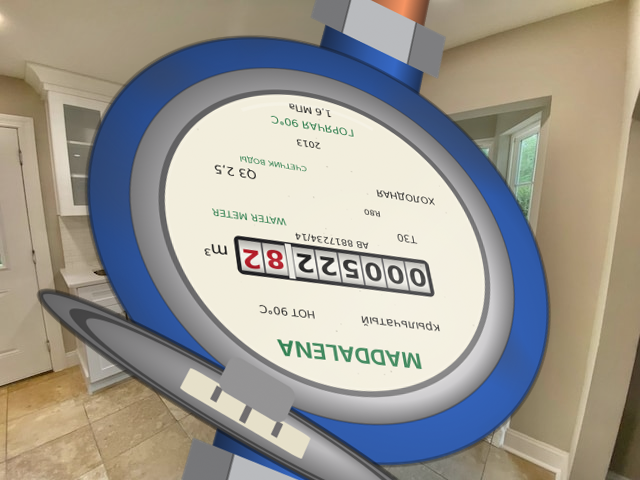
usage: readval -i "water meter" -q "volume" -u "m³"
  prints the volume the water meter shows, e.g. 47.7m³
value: 522.82m³
